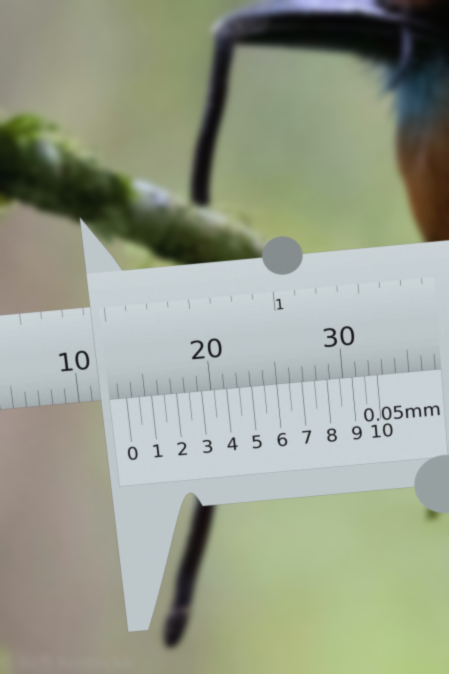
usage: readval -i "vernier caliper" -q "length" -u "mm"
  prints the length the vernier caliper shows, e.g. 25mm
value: 13.6mm
